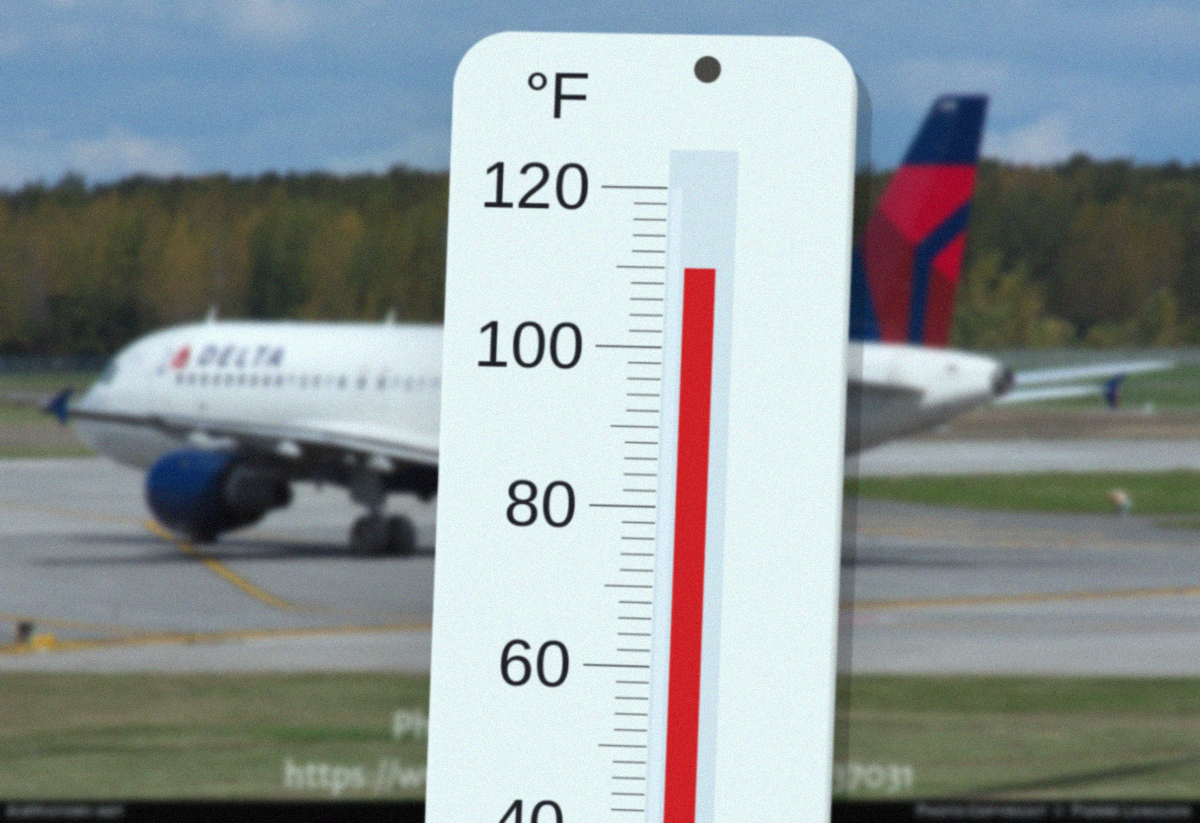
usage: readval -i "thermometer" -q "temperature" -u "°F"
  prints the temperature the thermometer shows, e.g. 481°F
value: 110°F
